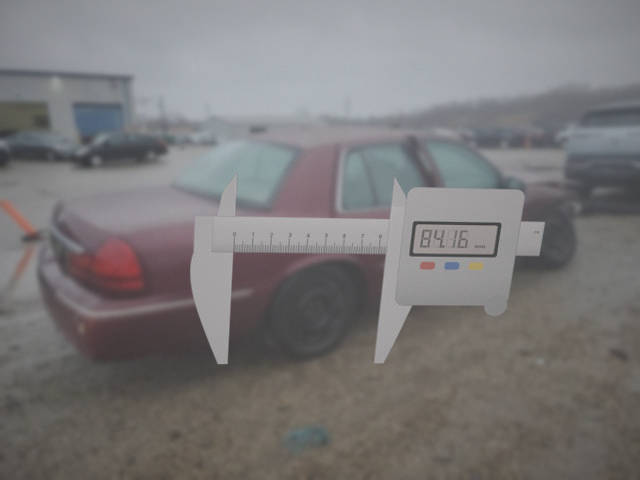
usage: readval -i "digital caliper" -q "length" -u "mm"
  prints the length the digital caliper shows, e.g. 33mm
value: 84.16mm
